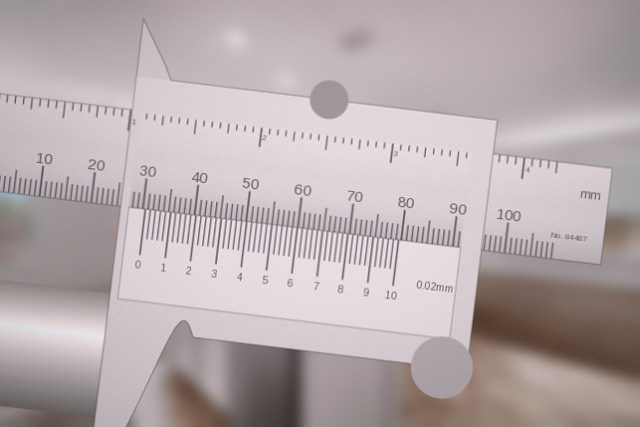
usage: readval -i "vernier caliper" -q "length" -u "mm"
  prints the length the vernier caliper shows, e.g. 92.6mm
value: 30.5mm
